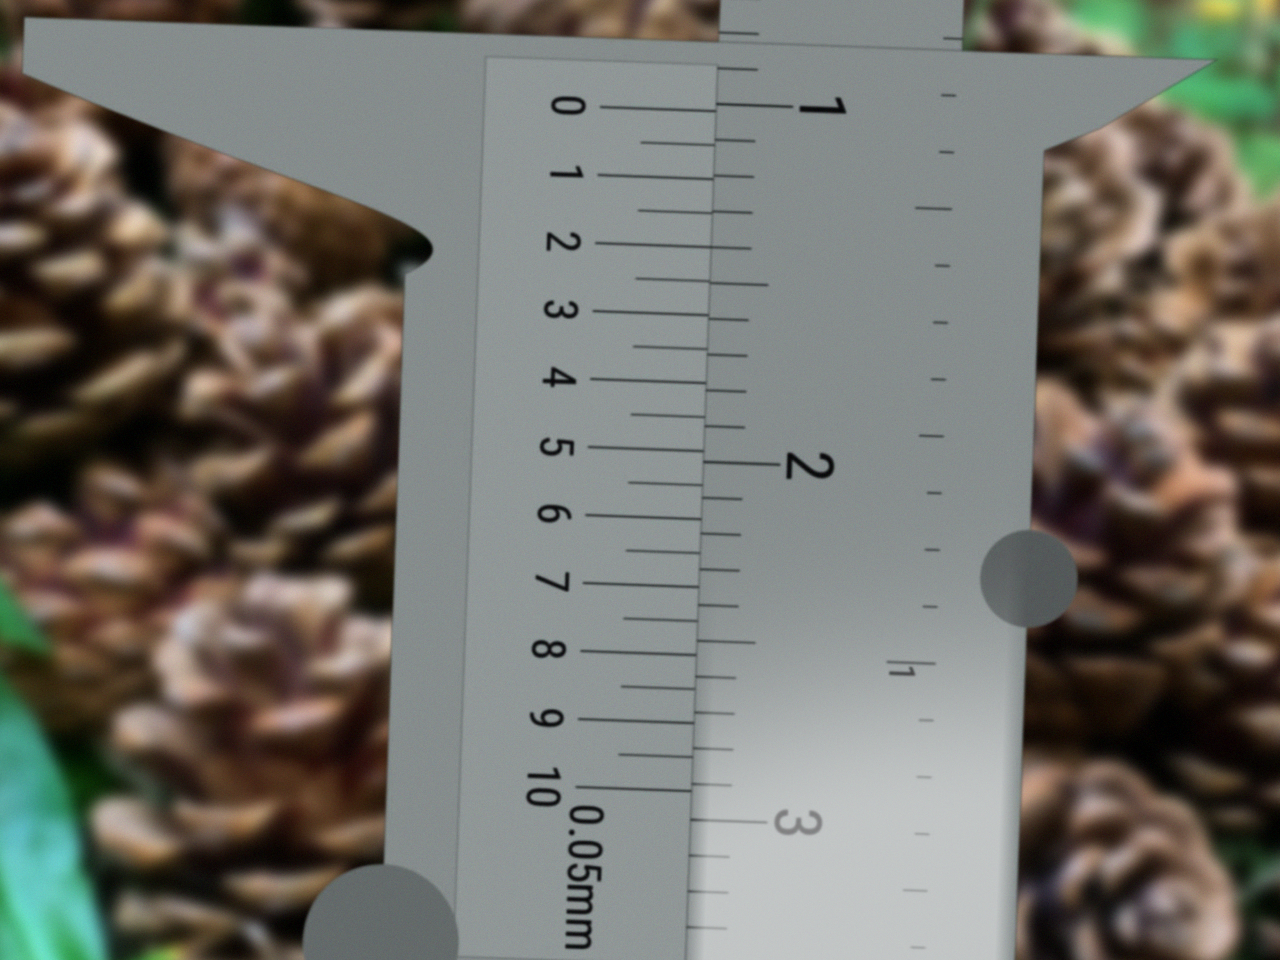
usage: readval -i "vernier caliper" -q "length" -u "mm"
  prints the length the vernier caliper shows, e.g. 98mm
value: 10.20mm
